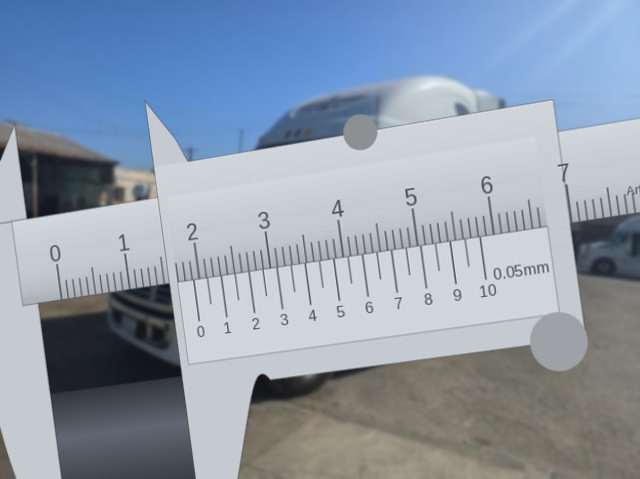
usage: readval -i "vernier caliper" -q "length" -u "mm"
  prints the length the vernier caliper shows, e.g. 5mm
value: 19.2mm
